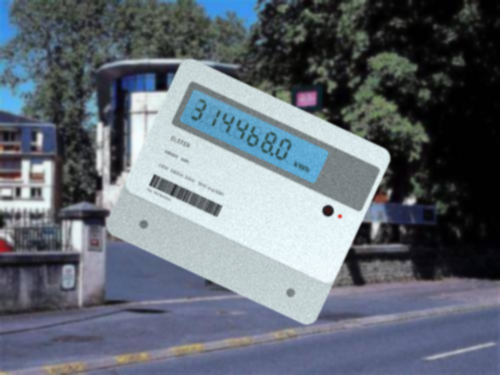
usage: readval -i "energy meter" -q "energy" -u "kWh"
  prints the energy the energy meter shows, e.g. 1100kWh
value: 314468.0kWh
